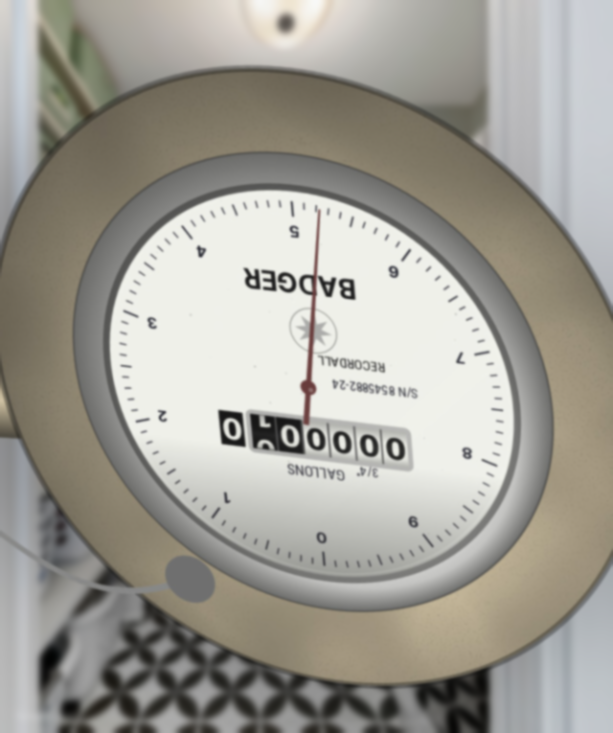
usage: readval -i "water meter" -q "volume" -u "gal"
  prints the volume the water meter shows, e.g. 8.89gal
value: 5.2gal
